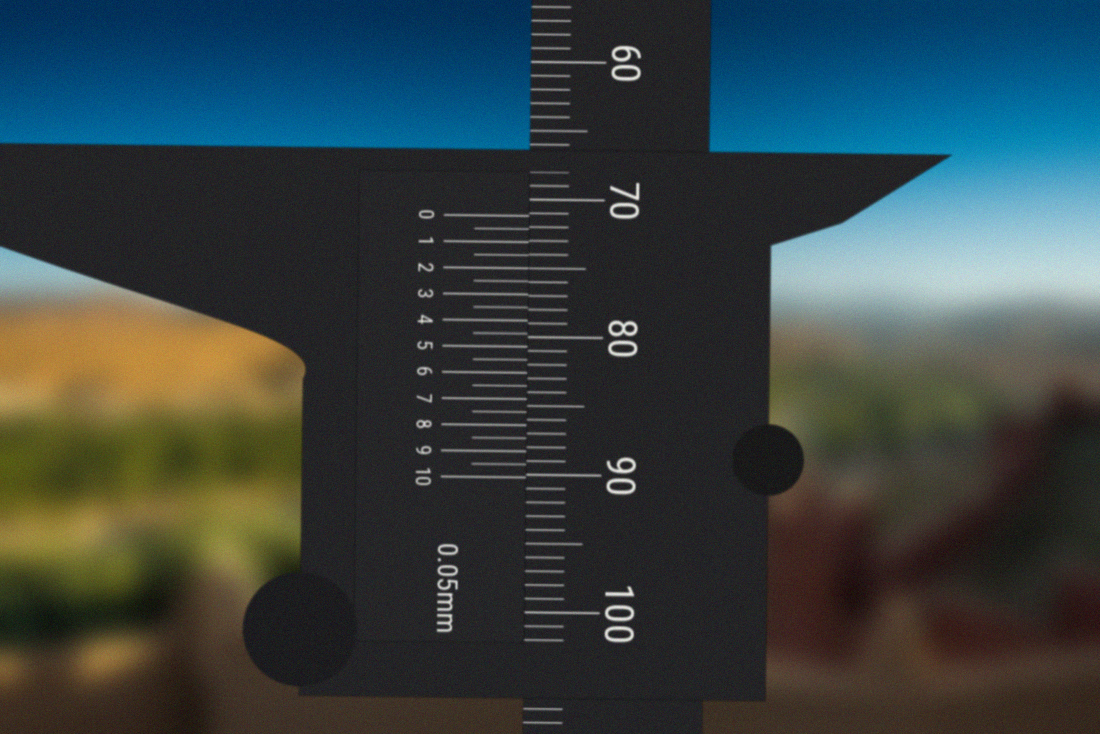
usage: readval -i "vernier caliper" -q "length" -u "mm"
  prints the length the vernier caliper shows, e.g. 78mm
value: 71.2mm
